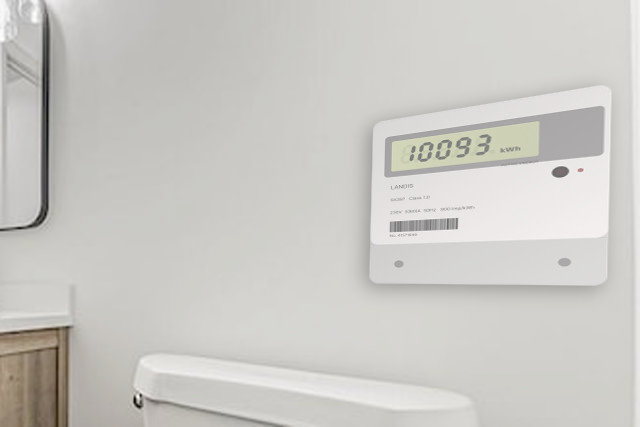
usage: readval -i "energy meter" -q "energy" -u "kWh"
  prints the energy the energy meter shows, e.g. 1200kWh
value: 10093kWh
